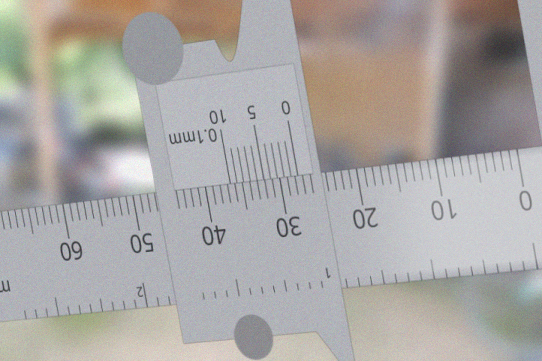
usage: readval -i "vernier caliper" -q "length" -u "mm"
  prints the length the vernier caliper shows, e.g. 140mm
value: 27.6mm
